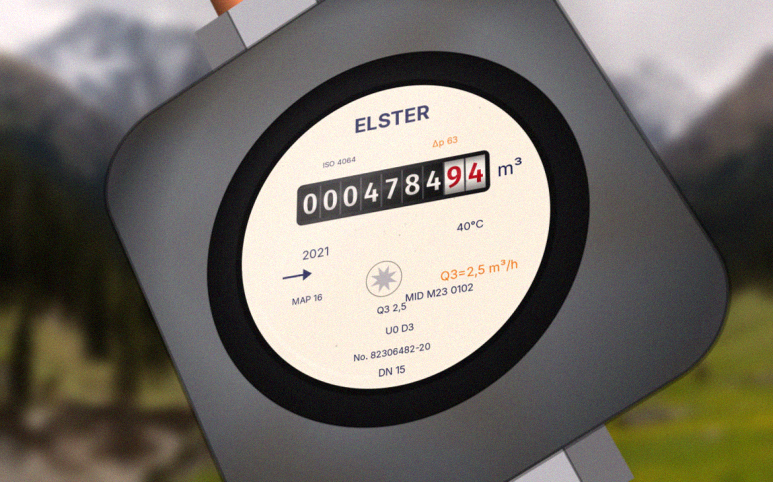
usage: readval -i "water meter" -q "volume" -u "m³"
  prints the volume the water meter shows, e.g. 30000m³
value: 4784.94m³
